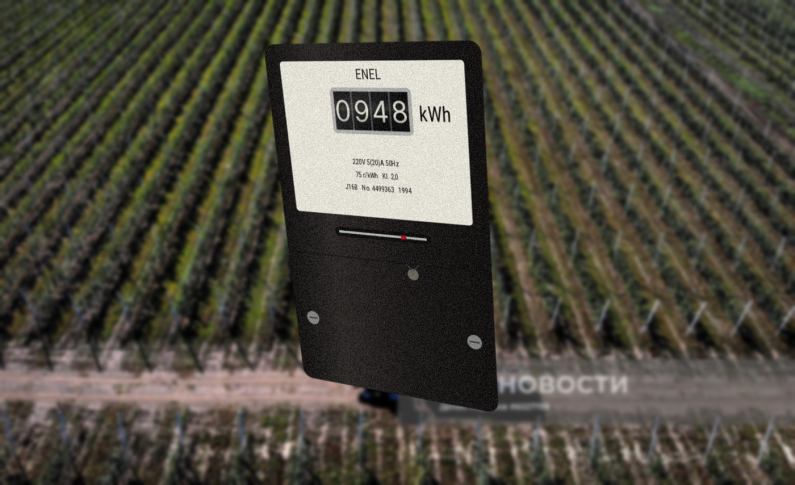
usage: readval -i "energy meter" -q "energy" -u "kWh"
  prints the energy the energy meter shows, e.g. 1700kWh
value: 948kWh
